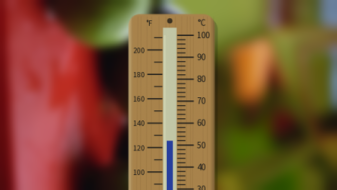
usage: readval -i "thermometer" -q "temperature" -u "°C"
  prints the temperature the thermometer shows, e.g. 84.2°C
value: 52°C
